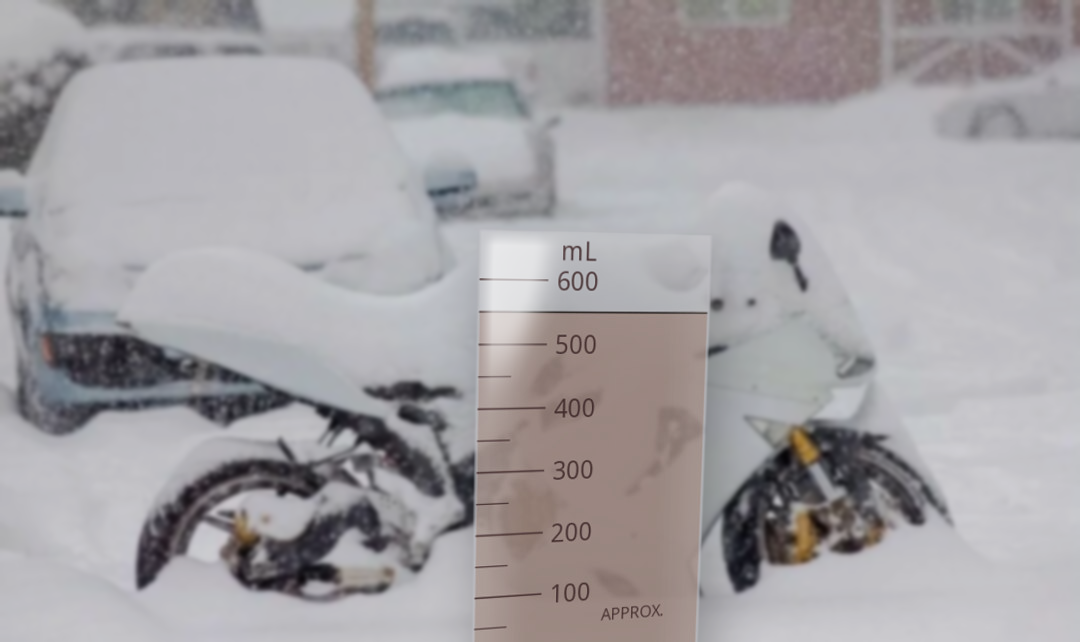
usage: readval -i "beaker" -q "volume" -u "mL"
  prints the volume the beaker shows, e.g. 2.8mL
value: 550mL
